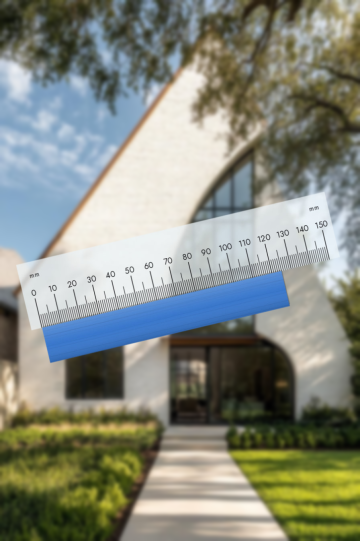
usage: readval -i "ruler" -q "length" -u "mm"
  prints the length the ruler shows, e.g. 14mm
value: 125mm
